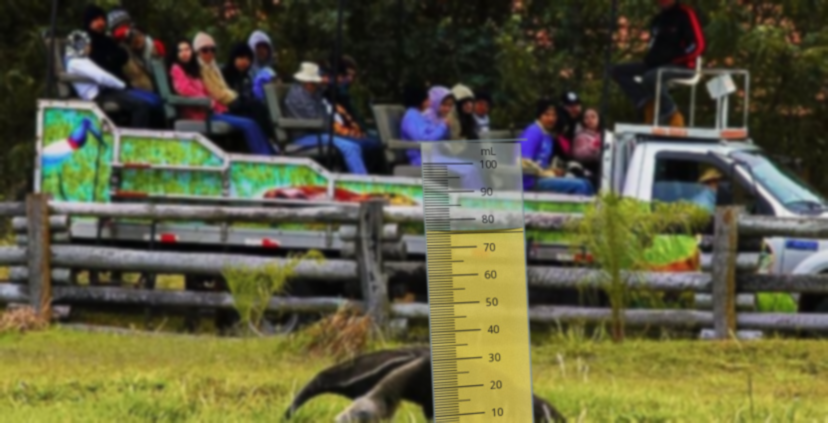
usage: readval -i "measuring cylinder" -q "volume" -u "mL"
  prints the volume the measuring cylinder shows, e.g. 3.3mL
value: 75mL
